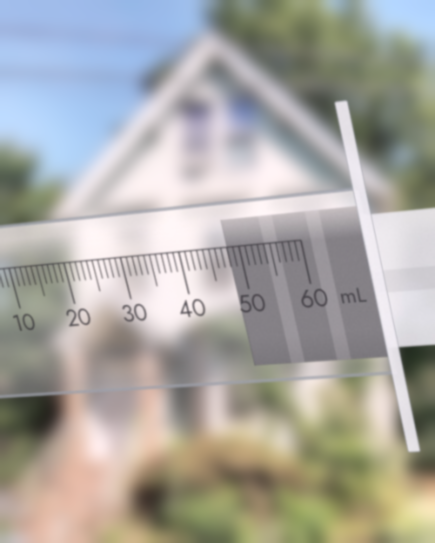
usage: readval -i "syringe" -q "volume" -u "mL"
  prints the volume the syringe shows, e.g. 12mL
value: 48mL
